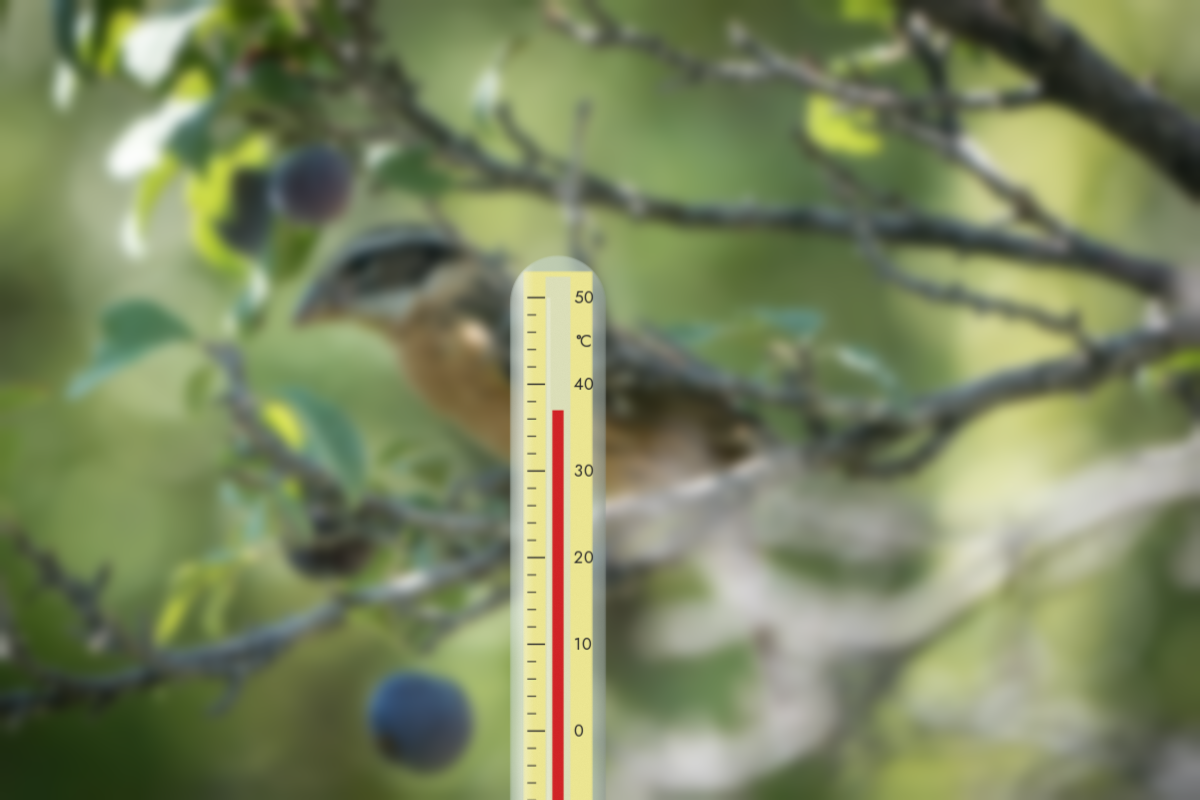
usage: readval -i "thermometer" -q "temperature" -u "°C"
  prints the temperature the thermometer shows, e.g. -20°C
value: 37°C
